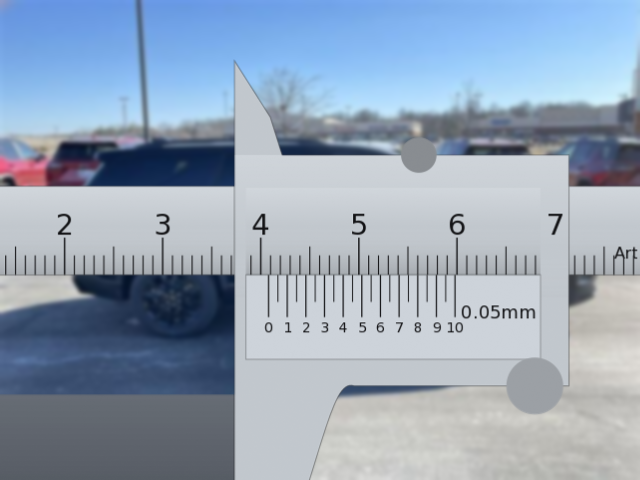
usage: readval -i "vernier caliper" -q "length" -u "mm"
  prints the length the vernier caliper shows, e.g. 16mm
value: 40.8mm
